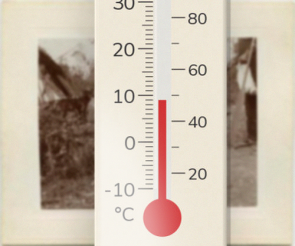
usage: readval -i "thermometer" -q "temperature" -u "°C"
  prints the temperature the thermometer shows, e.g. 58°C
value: 9°C
